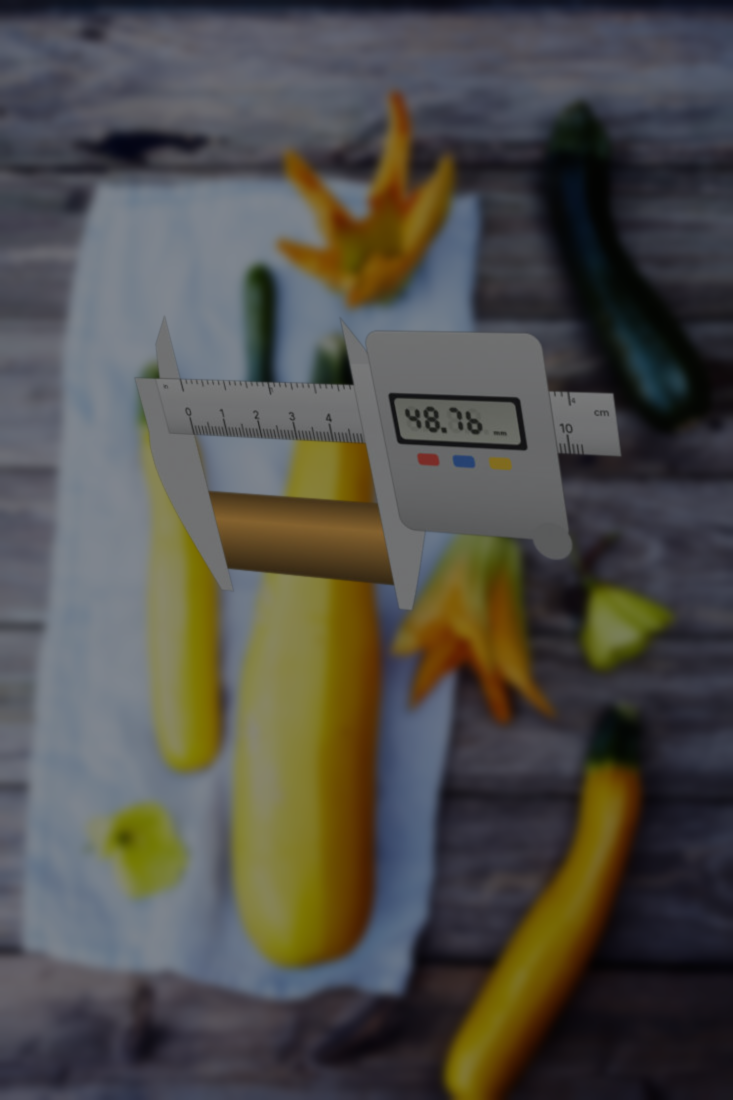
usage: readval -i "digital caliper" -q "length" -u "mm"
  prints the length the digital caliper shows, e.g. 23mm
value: 48.76mm
